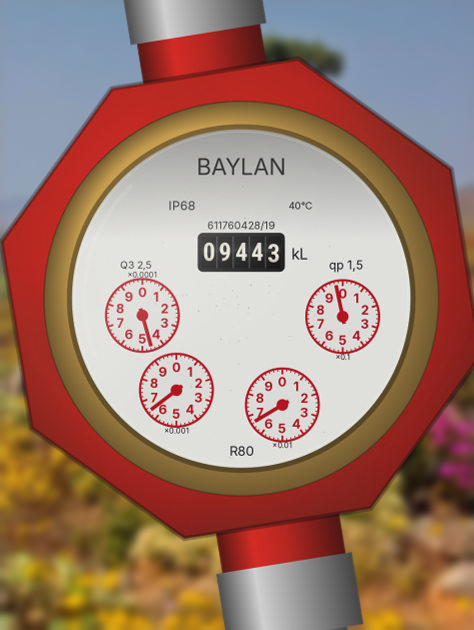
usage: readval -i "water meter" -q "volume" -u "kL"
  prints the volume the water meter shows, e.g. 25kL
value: 9442.9664kL
